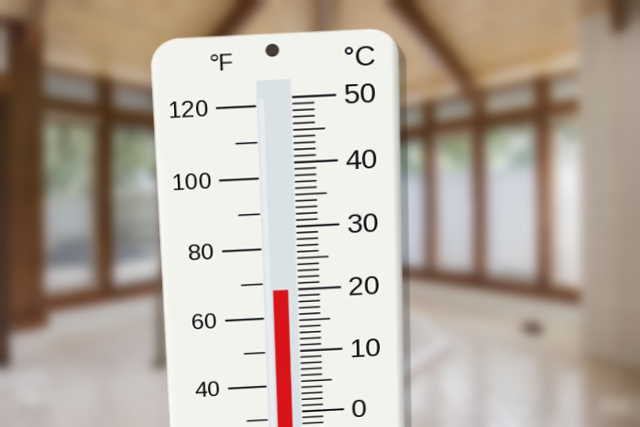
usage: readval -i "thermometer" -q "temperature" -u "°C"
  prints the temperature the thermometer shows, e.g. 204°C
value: 20°C
